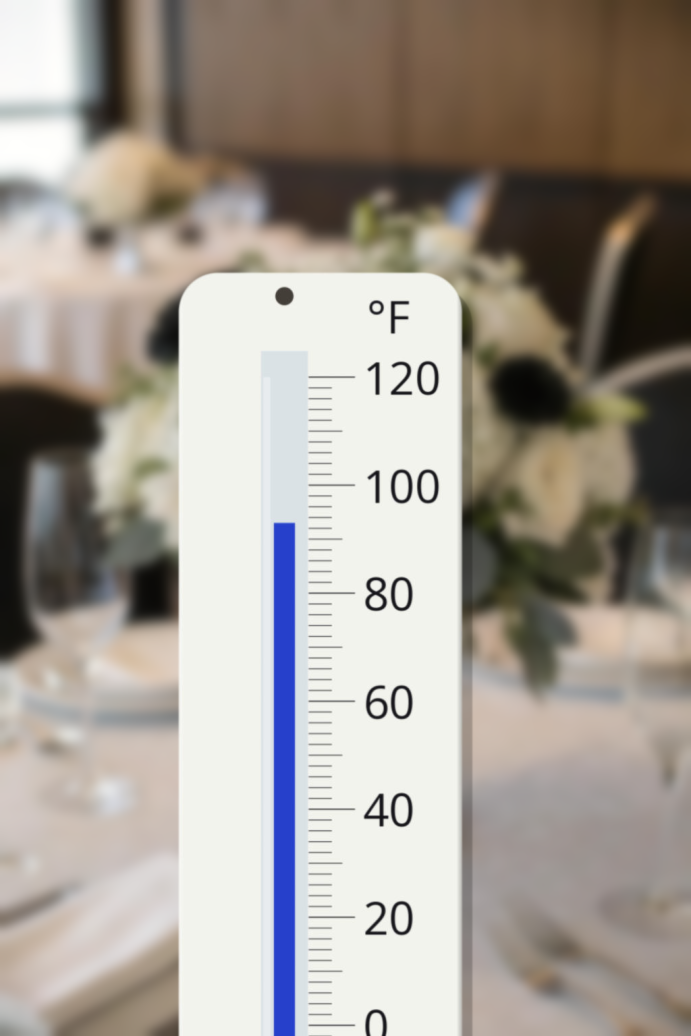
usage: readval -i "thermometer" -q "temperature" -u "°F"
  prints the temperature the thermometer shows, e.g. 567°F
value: 93°F
